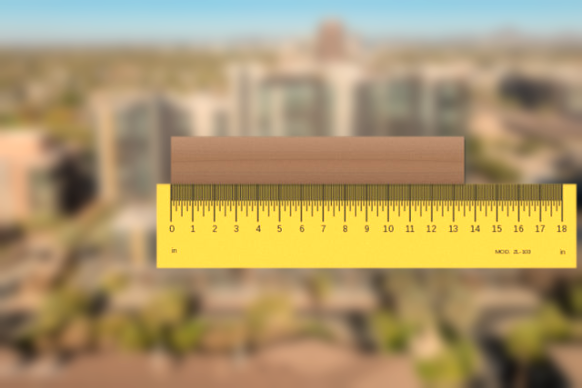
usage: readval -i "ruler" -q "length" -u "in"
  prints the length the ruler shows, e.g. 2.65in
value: 13.5in
